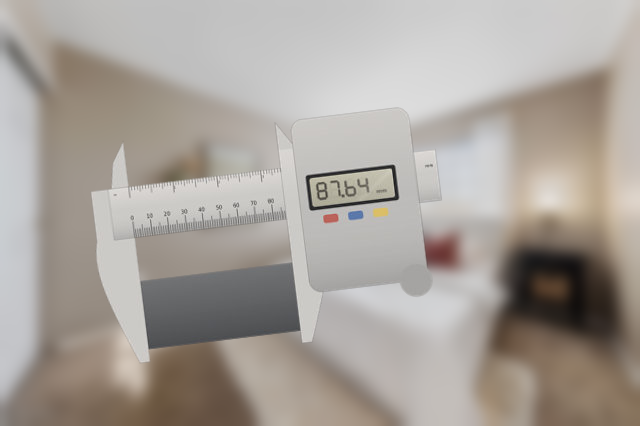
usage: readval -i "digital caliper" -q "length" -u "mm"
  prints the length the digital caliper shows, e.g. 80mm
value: 87.64mm
